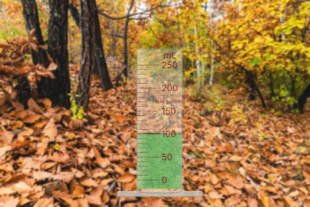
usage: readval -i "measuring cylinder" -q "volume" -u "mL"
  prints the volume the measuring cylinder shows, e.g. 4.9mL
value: 100mL
